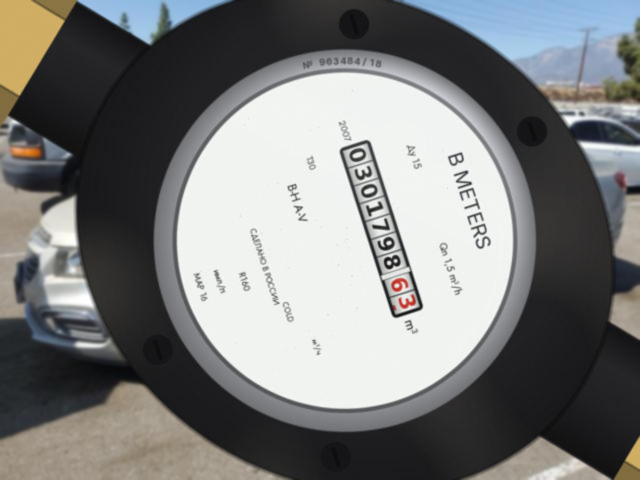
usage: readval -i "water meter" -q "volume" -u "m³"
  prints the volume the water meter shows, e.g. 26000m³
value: 301798.63m³
